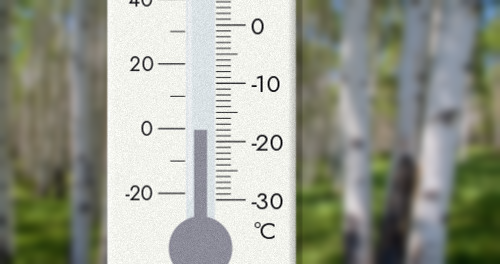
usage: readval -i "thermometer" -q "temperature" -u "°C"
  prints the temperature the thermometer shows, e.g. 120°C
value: -18°C
